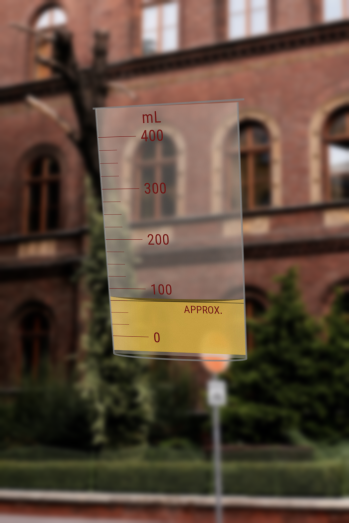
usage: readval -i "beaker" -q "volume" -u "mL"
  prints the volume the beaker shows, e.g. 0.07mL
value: 75mL
